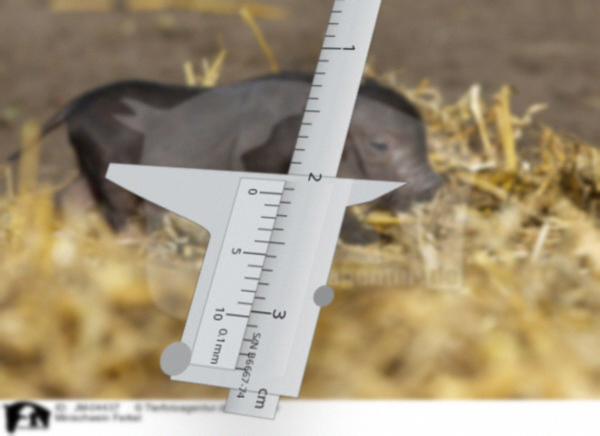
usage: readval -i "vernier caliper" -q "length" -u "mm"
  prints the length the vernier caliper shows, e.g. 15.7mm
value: 21.4mm
